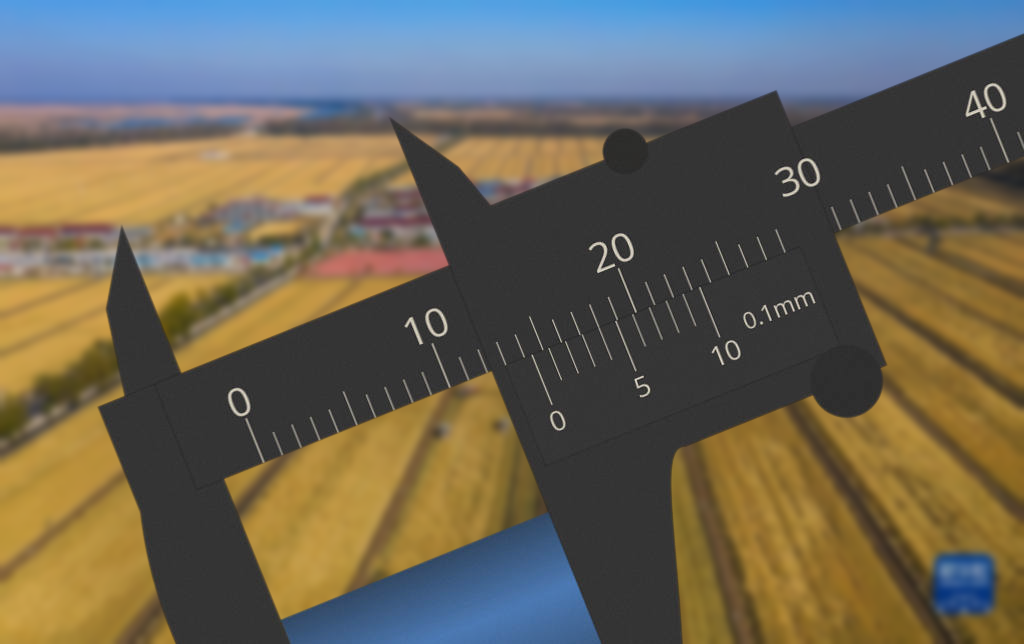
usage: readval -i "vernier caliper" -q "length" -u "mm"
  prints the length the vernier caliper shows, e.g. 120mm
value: 14.4mm
